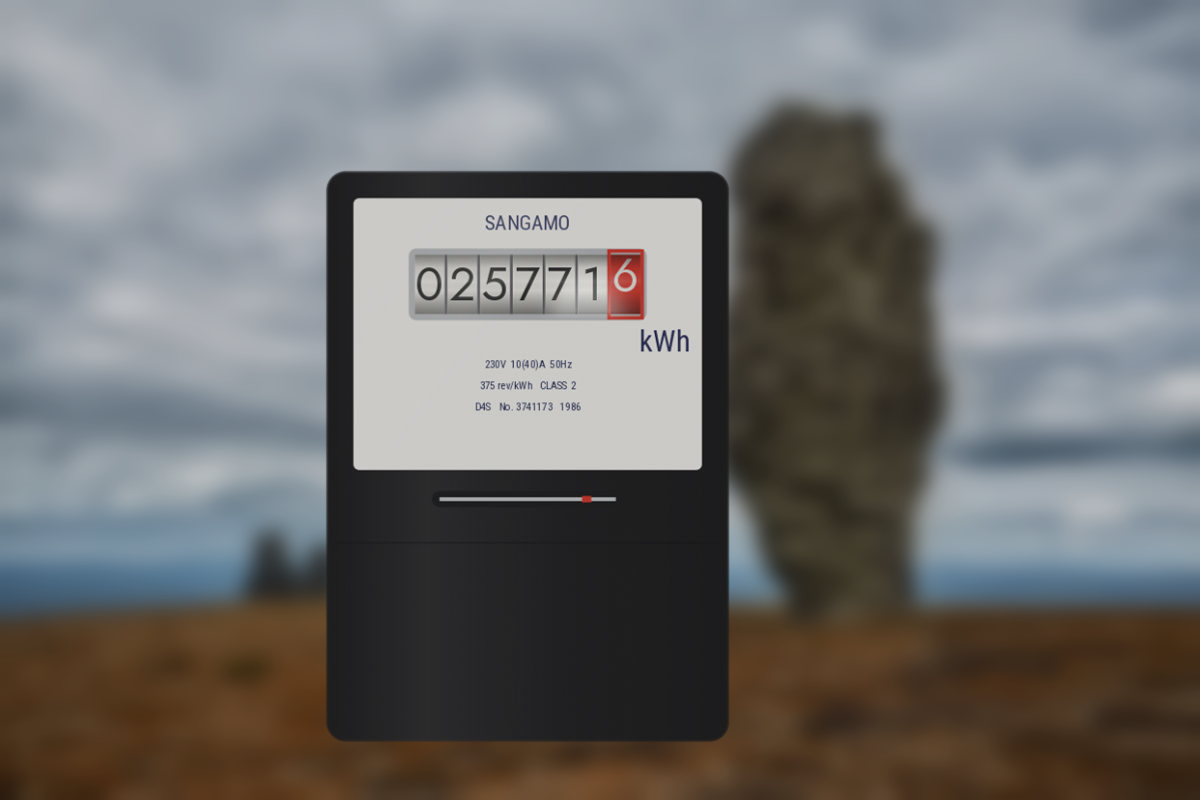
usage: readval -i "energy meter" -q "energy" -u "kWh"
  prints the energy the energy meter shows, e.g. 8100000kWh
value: 25771.6kWh
